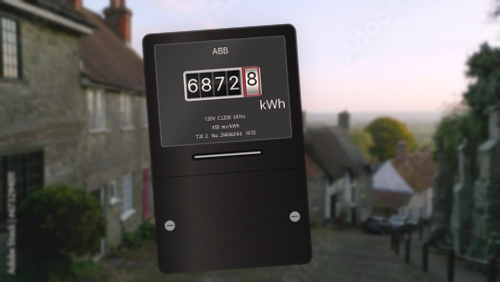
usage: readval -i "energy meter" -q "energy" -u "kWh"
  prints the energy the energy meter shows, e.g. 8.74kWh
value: 6872.8kWh
